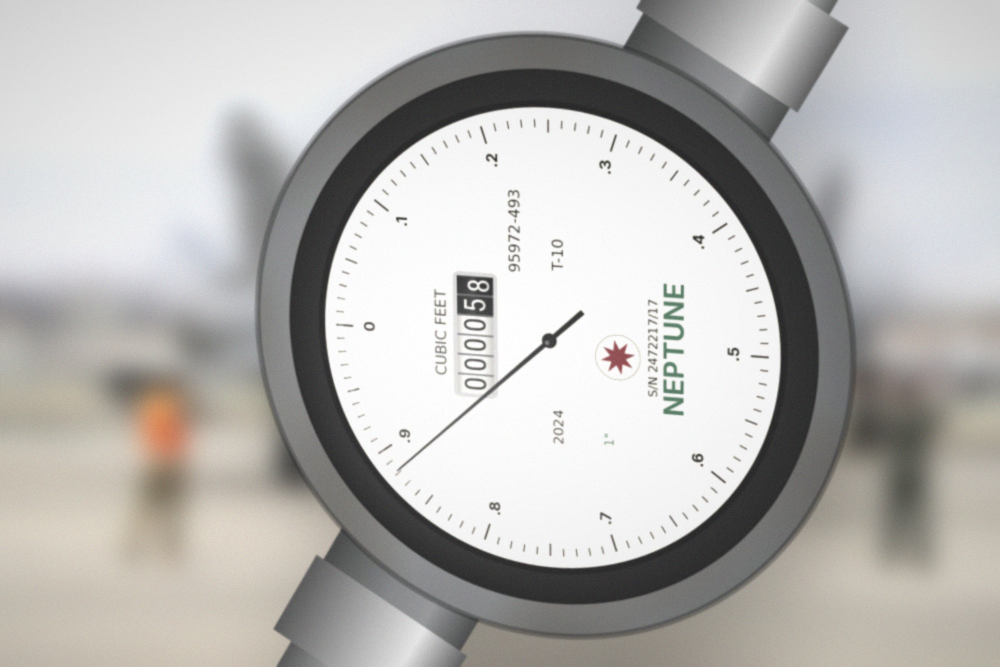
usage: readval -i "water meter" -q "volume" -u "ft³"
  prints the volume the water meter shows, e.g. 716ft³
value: 57.88ft³
